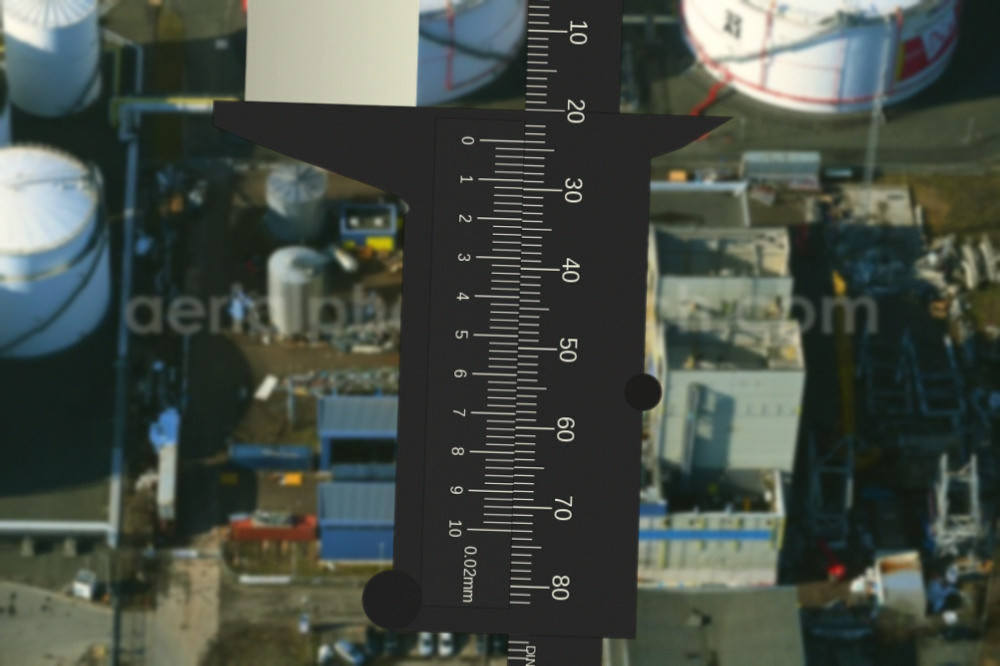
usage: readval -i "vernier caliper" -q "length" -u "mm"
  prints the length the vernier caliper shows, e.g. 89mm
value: 24.0mm
